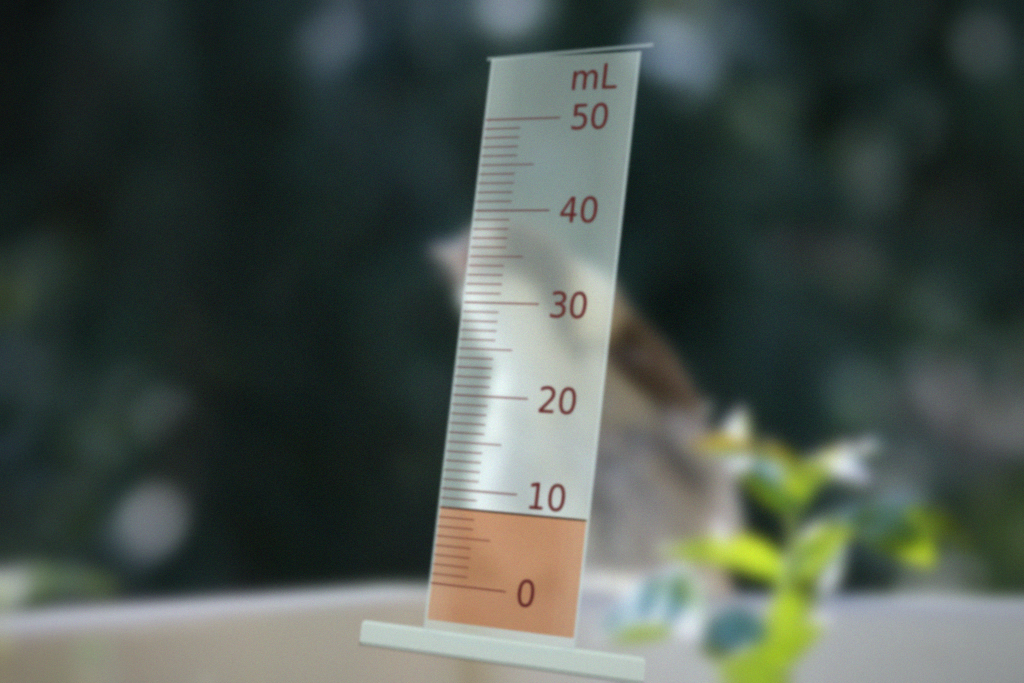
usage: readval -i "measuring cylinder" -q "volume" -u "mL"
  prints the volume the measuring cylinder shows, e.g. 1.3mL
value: 8mL
